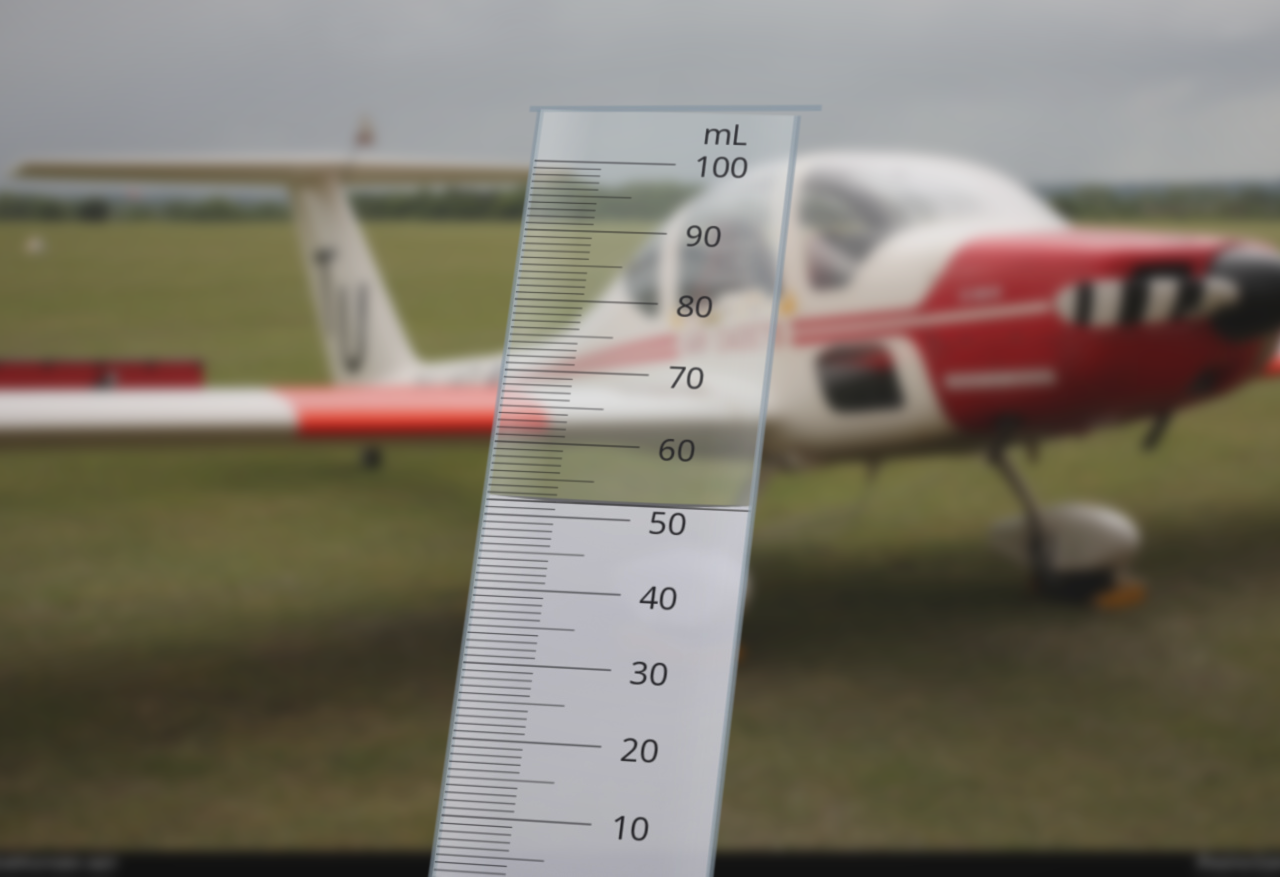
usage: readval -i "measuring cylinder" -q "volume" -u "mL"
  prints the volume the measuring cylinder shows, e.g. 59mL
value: 52mL
